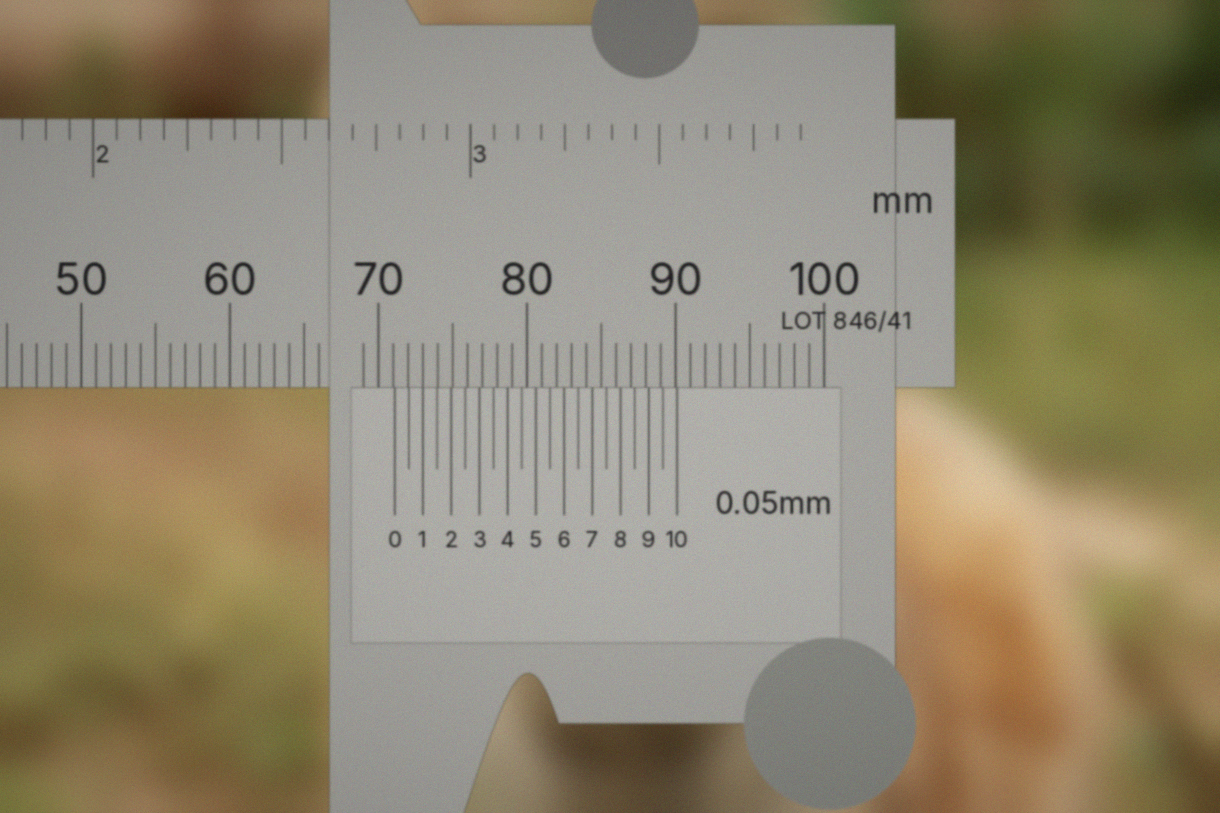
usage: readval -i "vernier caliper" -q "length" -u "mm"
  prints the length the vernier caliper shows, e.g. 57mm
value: 71.1mm
